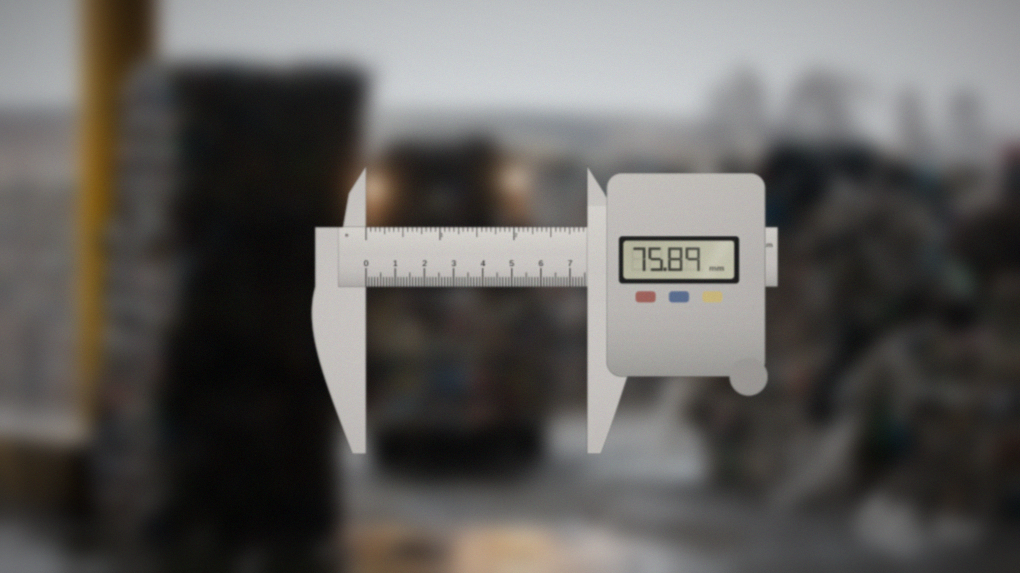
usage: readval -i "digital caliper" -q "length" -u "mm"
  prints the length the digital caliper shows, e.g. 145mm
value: 75.89mm
